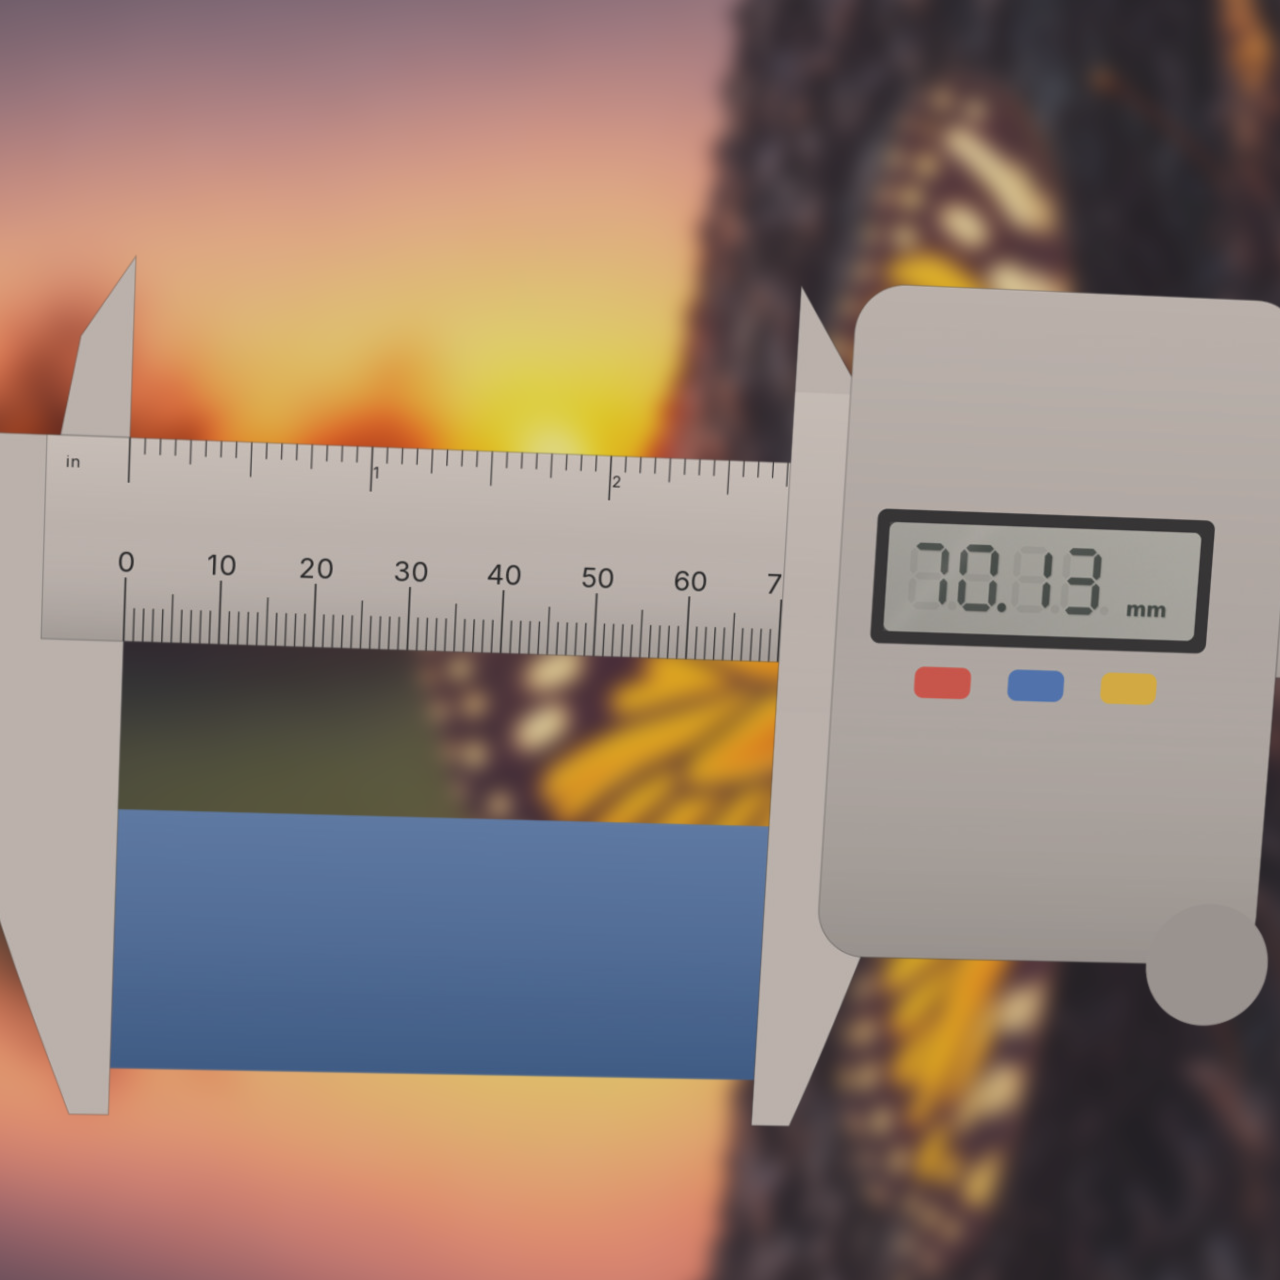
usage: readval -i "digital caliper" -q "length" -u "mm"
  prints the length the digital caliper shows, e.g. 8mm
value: 70.13mm
